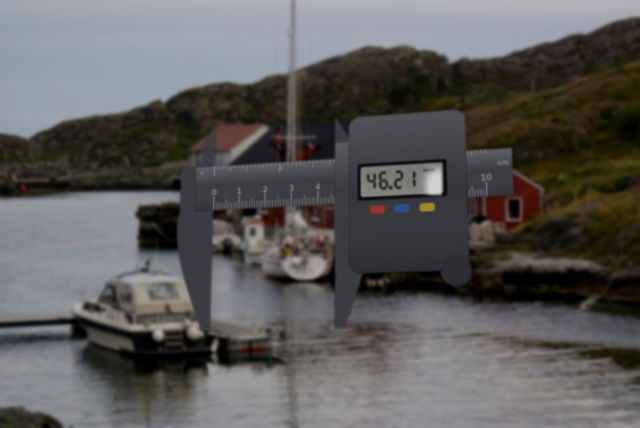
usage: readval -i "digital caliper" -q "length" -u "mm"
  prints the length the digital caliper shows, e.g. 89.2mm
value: 46.21mm
